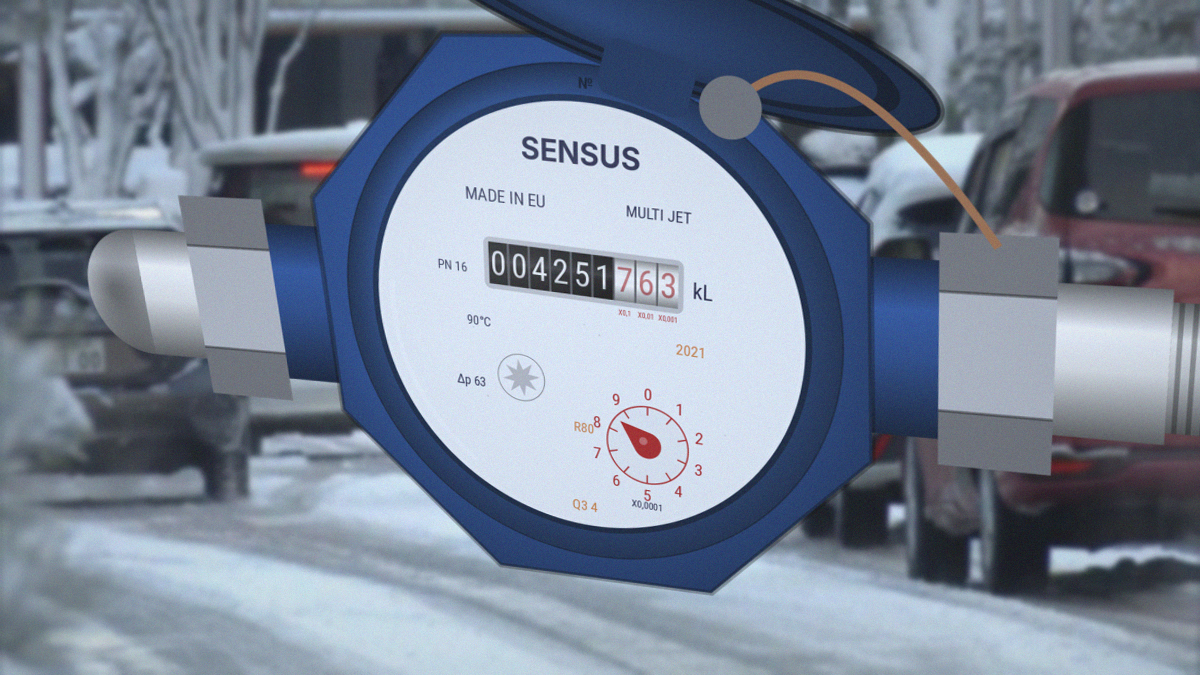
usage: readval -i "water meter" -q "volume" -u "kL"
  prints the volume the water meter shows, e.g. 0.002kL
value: 4251.7638kL
